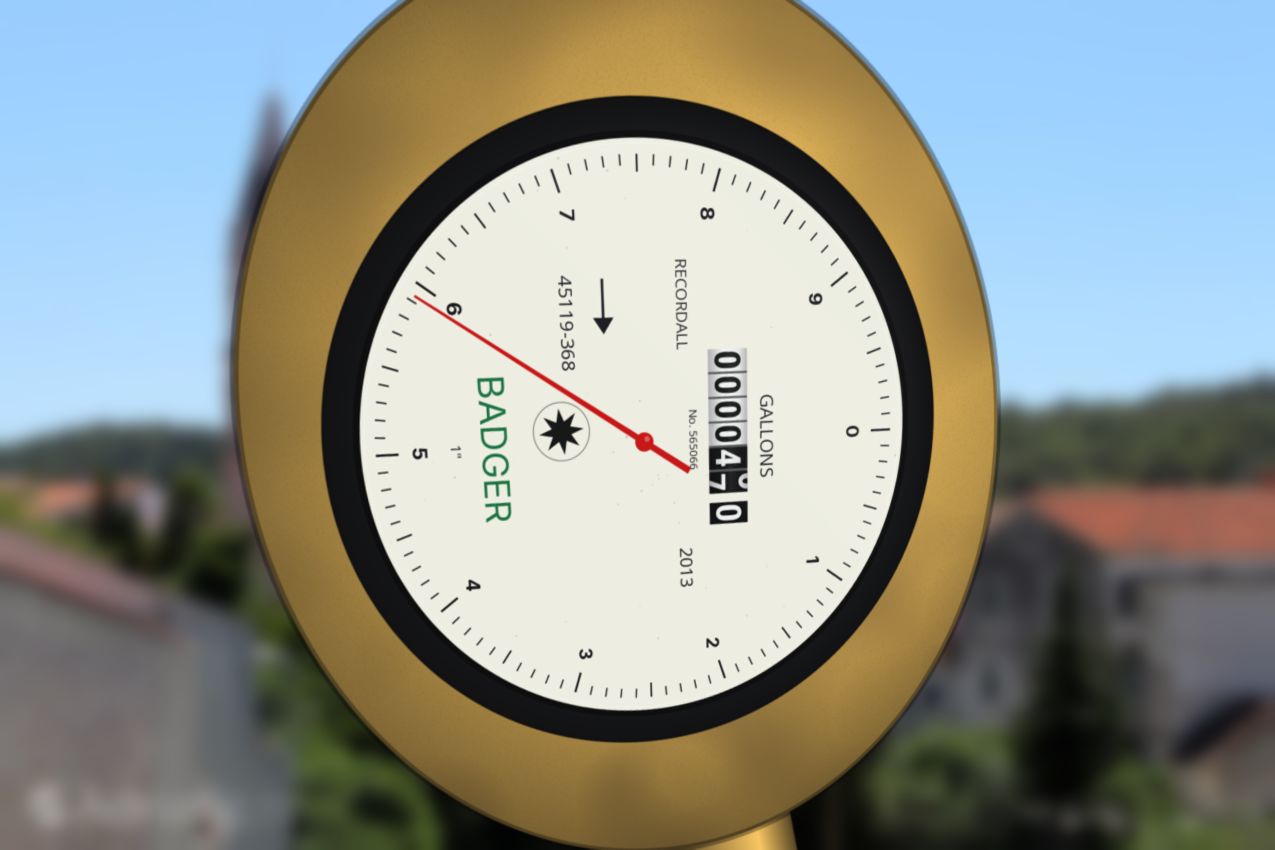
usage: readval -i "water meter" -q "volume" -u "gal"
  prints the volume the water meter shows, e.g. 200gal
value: 465.9gal
